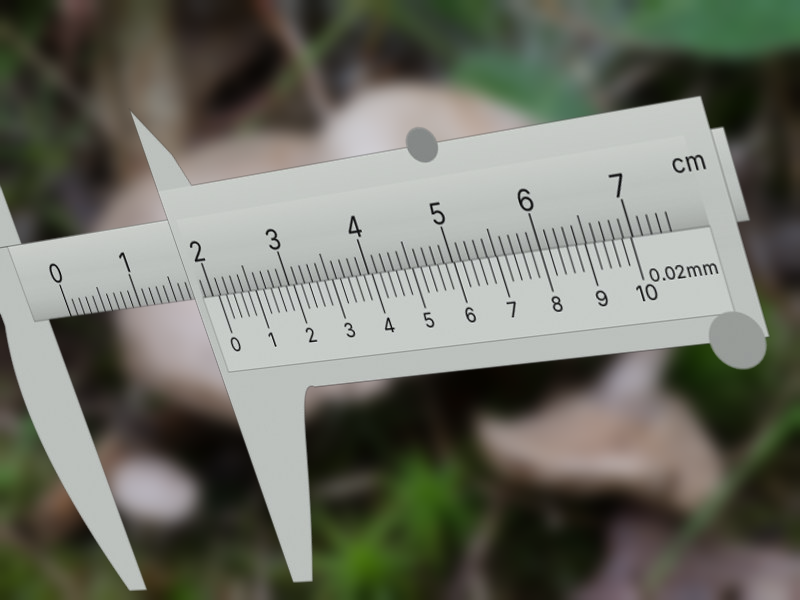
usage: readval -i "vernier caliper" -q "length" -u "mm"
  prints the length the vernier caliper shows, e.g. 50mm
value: 20.8mm
